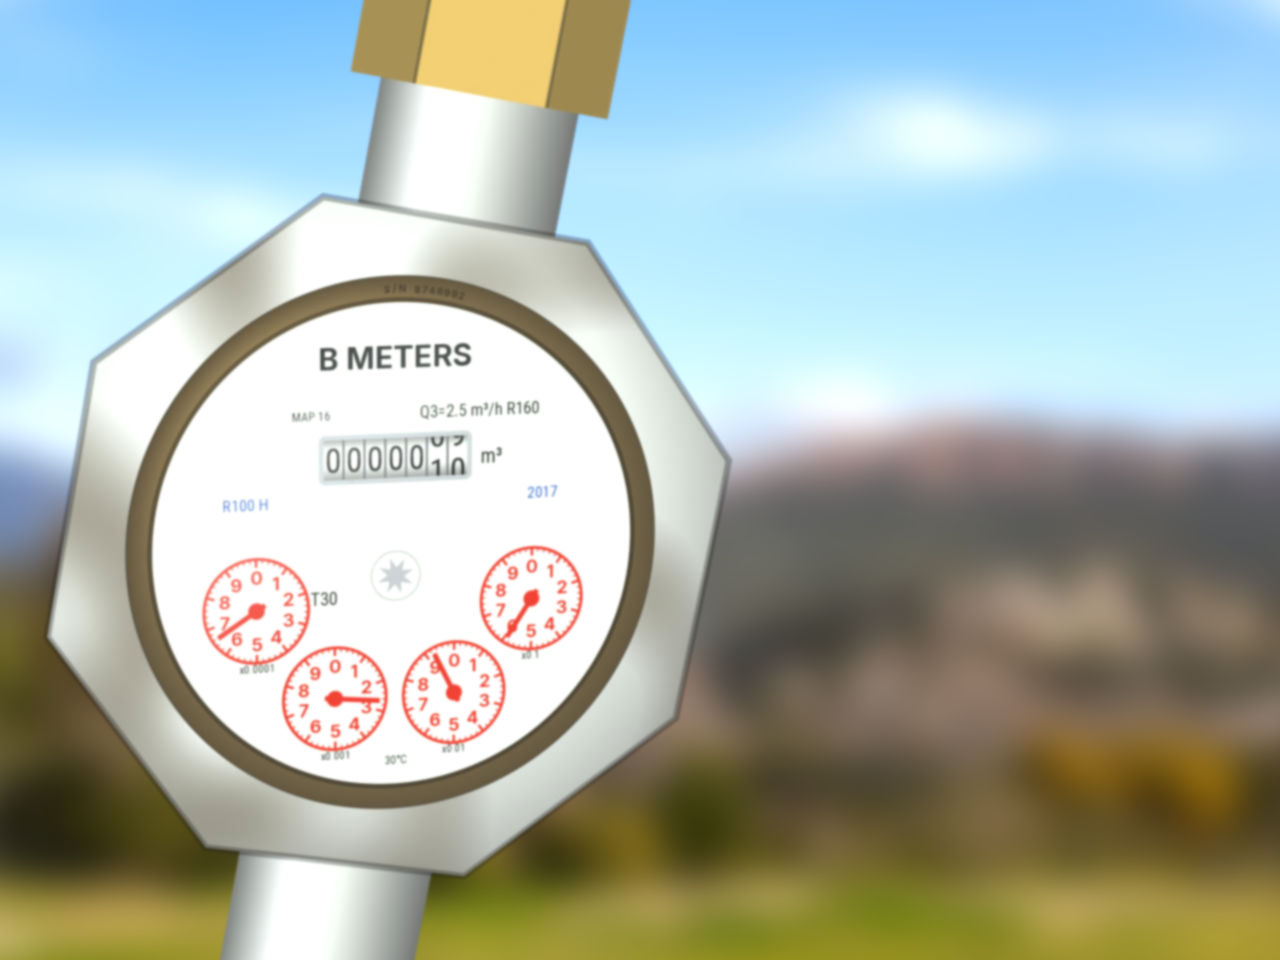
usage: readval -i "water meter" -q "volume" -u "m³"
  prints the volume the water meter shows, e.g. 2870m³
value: 9.5926m³
